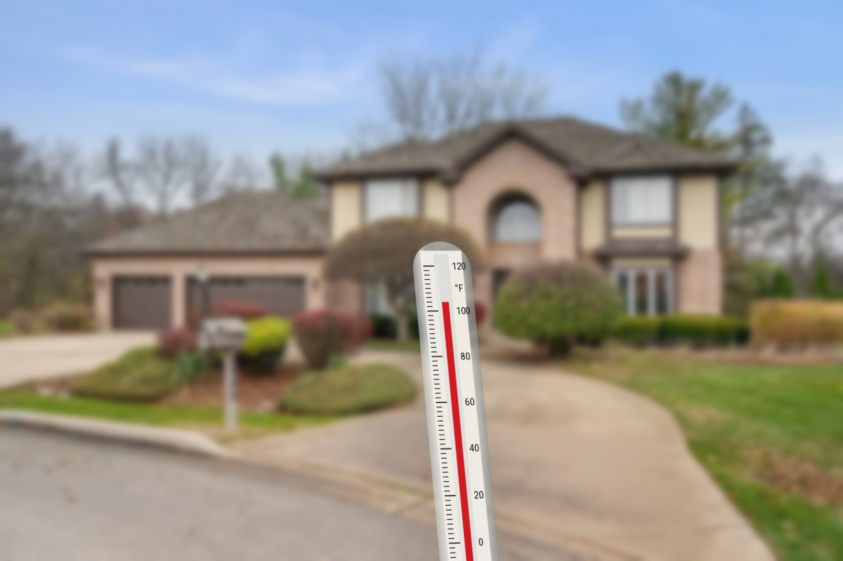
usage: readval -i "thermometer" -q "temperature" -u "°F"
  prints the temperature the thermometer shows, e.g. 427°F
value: 104°F
